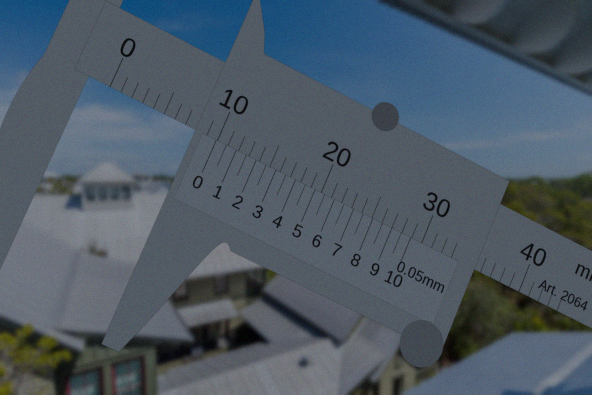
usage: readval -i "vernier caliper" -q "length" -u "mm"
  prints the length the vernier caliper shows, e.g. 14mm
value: 9.9mm
